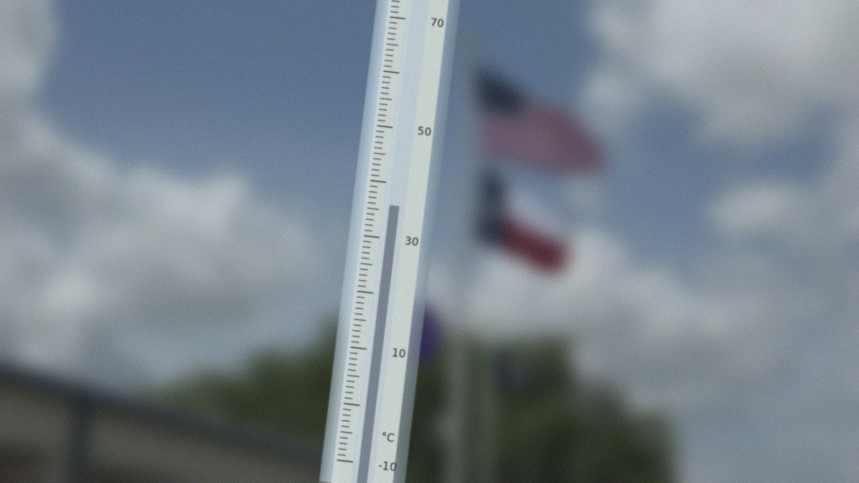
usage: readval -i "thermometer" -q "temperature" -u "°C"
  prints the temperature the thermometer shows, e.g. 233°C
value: 36°C
